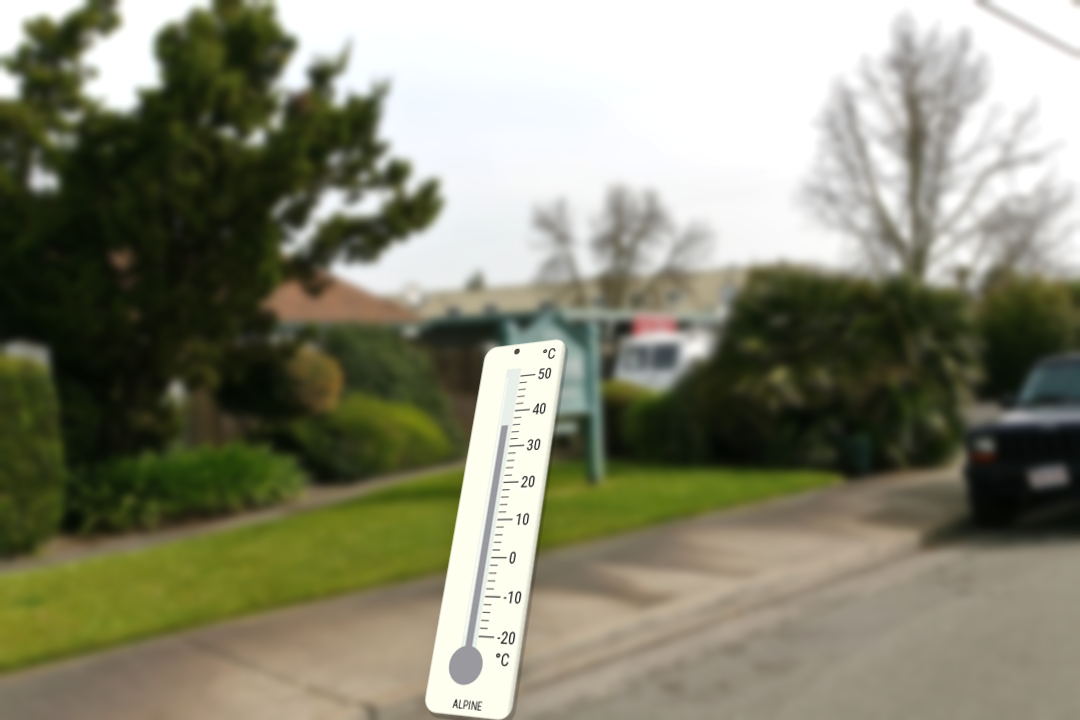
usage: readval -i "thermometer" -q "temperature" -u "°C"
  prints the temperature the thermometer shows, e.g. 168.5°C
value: 36°C
